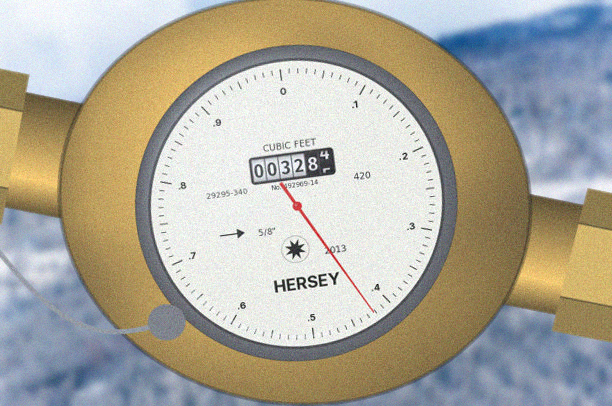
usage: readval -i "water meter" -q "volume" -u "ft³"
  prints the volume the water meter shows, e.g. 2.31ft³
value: 3284.42ft³
